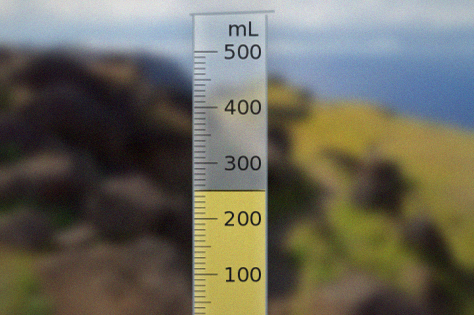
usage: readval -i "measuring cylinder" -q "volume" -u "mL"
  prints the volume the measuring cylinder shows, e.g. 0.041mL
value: 250mL
